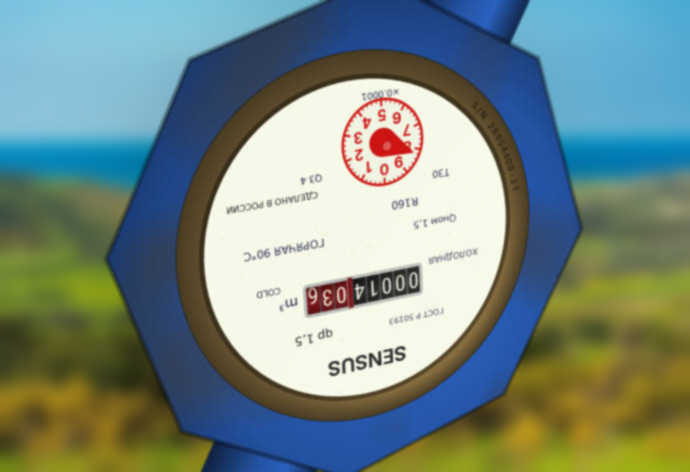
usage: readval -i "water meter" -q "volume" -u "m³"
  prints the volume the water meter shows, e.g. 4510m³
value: 14.0358m³
